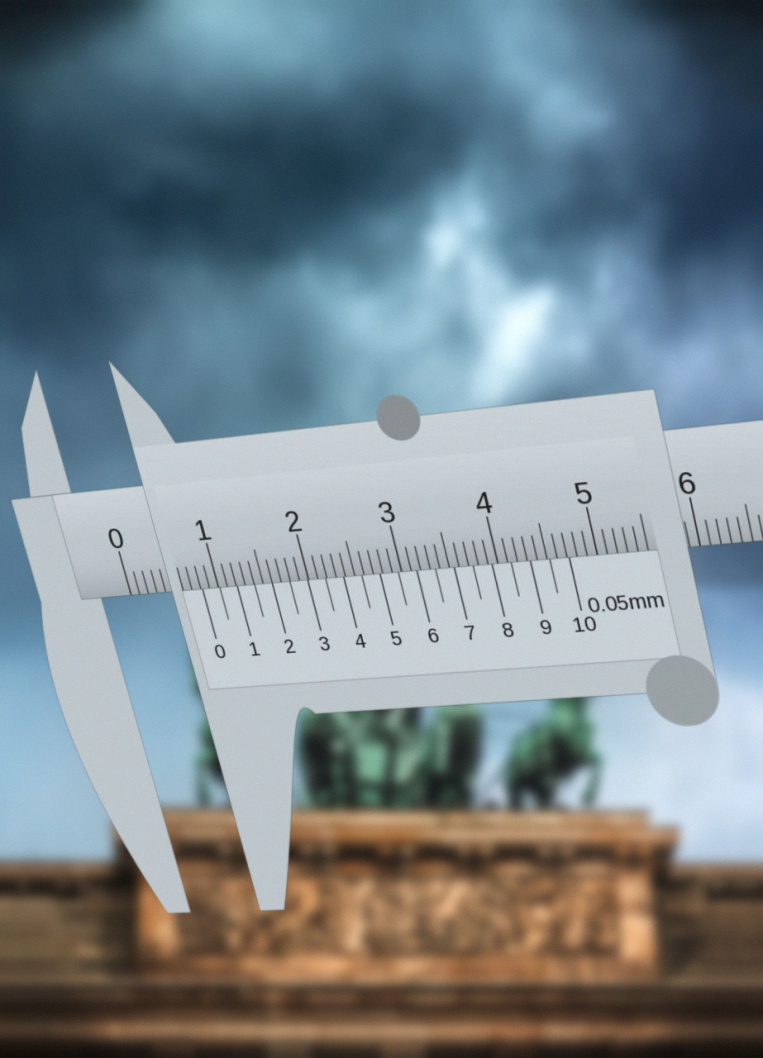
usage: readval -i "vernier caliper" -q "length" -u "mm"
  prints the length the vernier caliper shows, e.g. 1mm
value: 8.2mm
